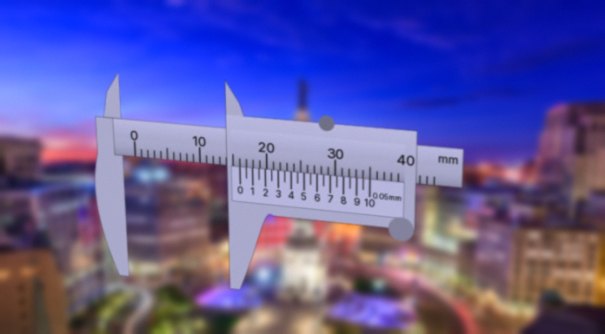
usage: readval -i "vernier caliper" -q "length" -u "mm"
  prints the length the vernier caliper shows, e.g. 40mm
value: 16.0mm
